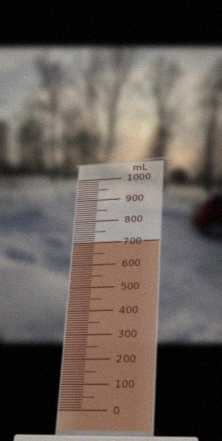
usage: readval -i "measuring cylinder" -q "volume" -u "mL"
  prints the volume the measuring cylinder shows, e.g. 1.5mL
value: 700mL
